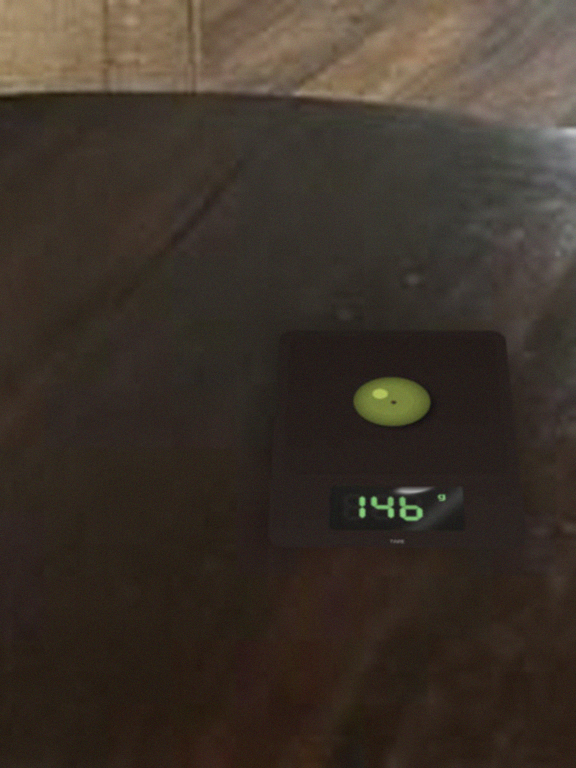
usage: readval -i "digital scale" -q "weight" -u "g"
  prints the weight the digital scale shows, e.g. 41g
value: 146g
